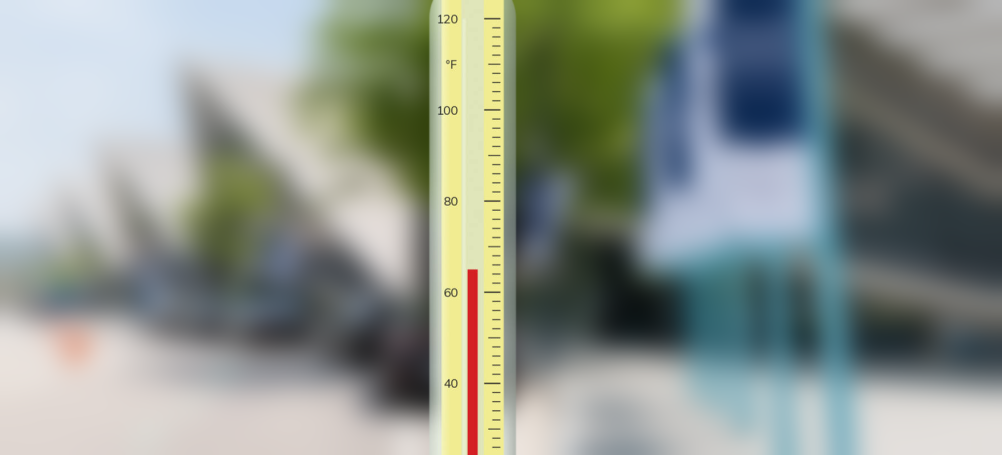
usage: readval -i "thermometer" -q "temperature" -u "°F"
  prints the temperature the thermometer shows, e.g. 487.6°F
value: 65°F
